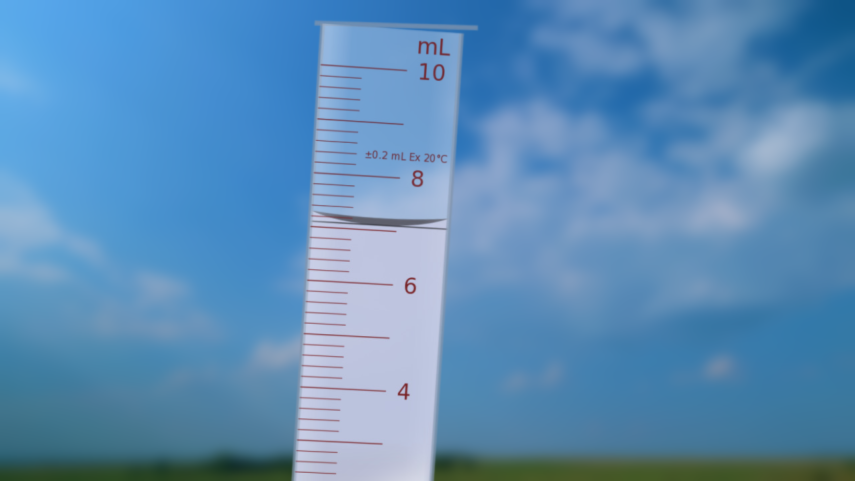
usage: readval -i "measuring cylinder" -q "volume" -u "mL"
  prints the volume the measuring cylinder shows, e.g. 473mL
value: 7.1mL
